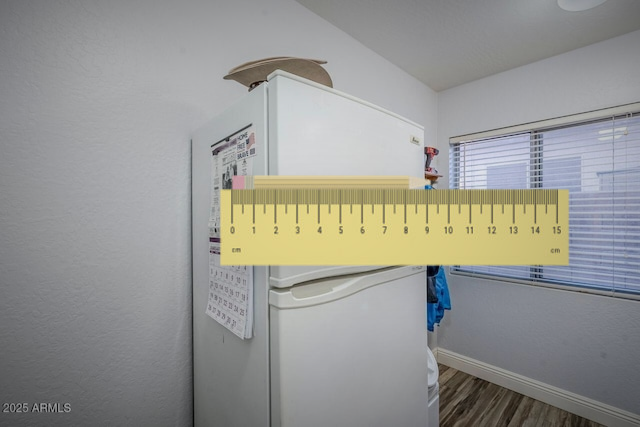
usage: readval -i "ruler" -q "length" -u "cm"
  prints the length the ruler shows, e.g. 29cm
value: 9.5cm
